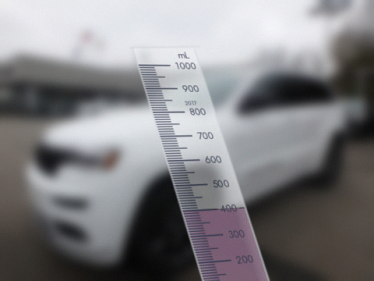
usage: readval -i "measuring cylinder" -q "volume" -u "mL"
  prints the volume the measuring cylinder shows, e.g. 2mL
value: 400mL
